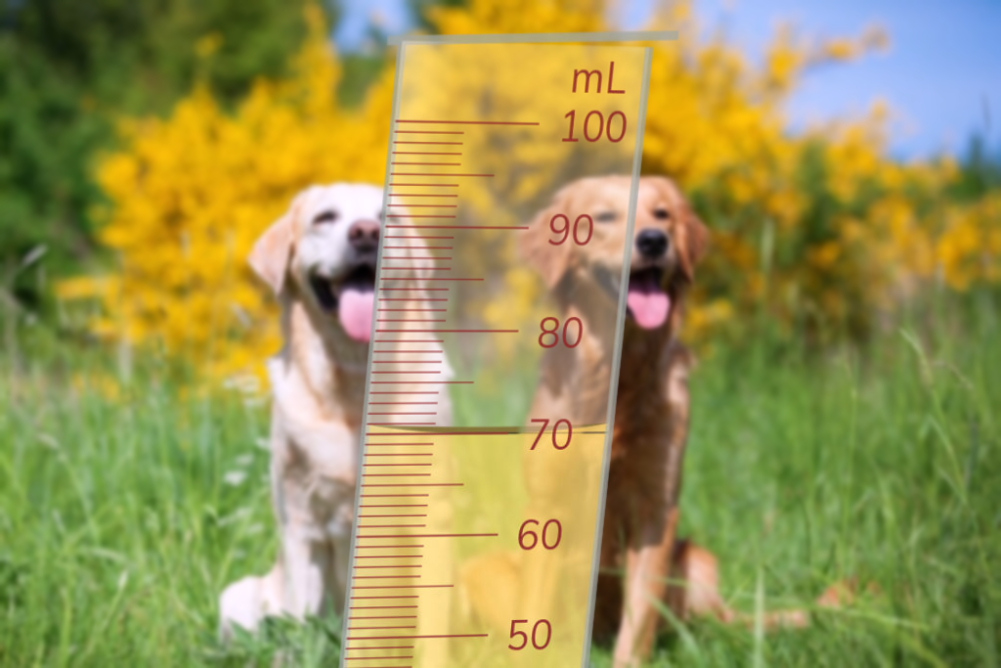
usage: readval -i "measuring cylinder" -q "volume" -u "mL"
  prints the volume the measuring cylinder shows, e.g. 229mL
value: 70mL
